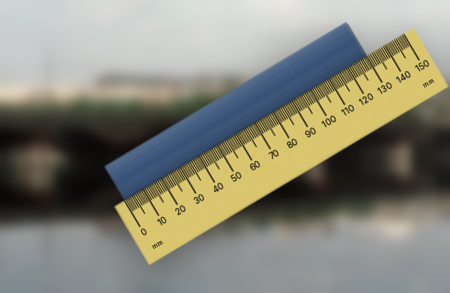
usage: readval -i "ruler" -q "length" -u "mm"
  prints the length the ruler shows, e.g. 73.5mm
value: 130mm
